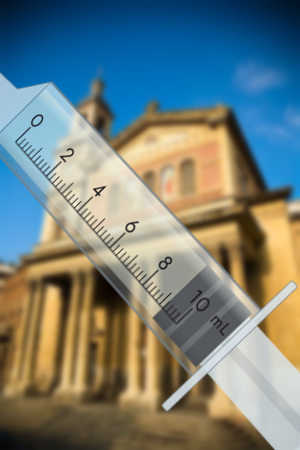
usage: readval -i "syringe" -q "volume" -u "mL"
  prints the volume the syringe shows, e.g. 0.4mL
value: 9.2mL
